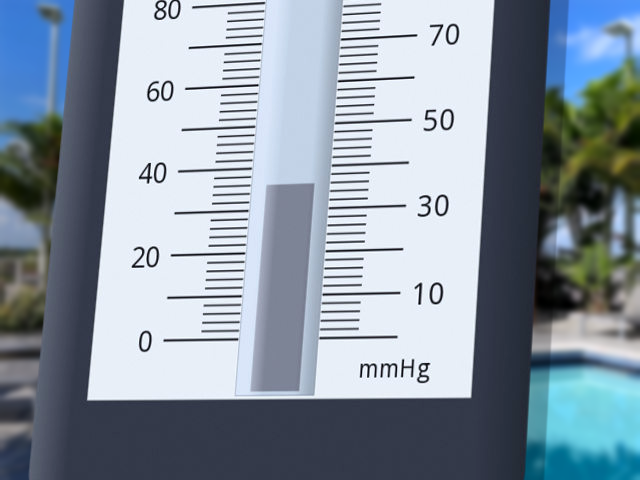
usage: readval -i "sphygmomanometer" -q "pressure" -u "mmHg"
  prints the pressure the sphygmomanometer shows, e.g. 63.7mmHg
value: 36mmHg
